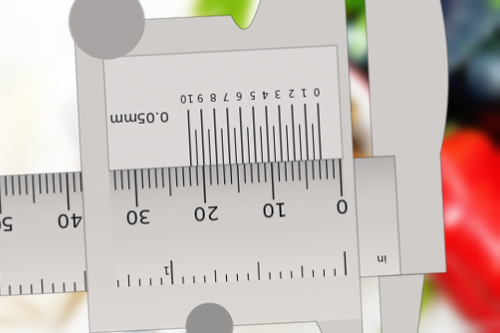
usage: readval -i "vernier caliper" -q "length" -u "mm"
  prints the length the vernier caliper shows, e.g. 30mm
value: 2.8mm
